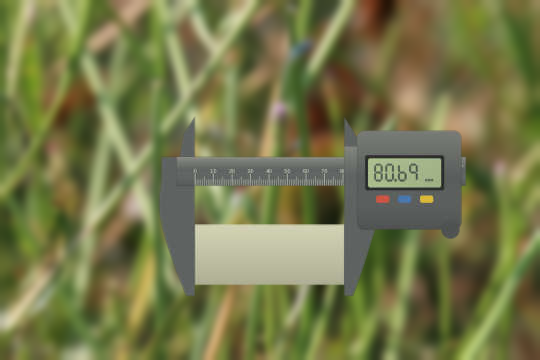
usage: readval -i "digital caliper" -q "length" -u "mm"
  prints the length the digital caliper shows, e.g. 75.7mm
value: 80.69mm
